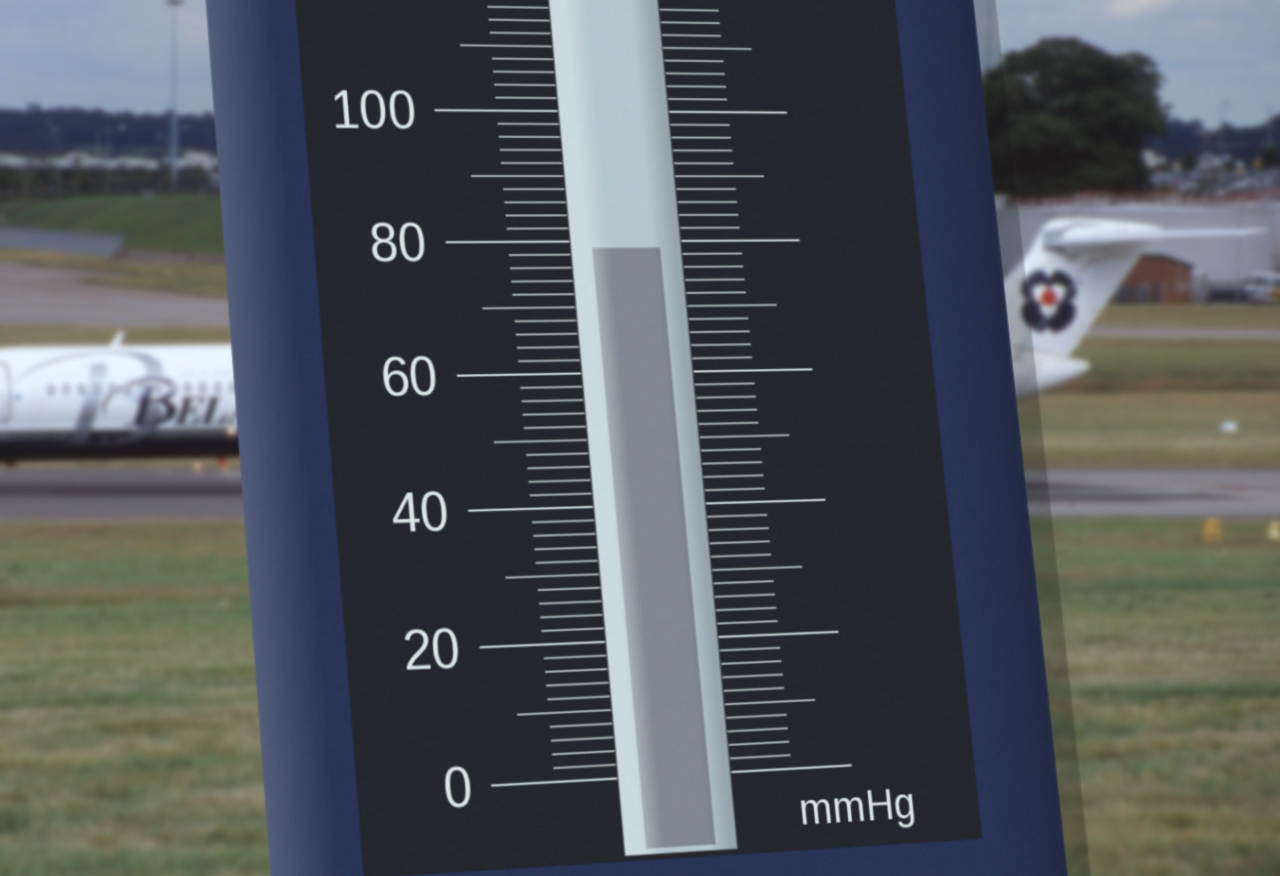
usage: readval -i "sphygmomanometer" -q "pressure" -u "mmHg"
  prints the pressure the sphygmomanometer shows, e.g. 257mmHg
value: 79mmHg
